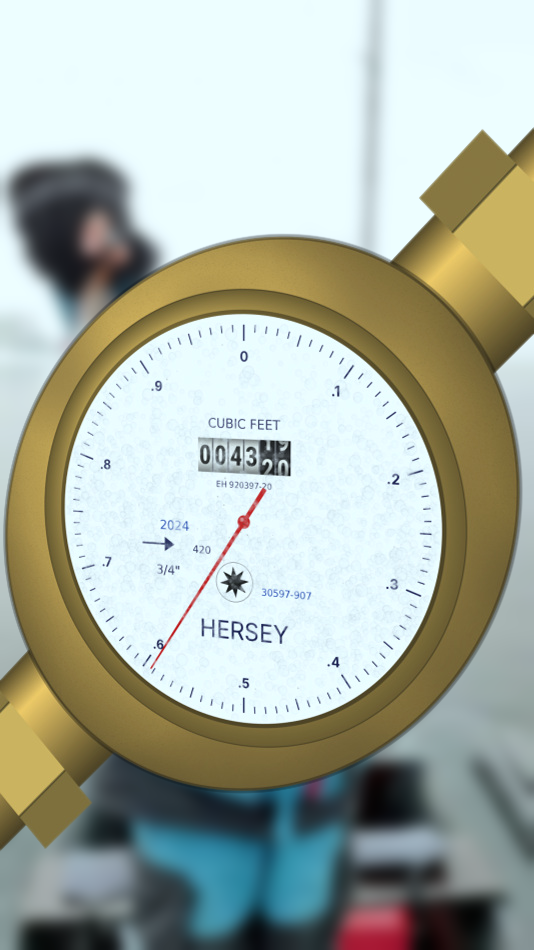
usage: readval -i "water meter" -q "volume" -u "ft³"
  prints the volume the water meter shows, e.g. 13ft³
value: 4319.59ft³
